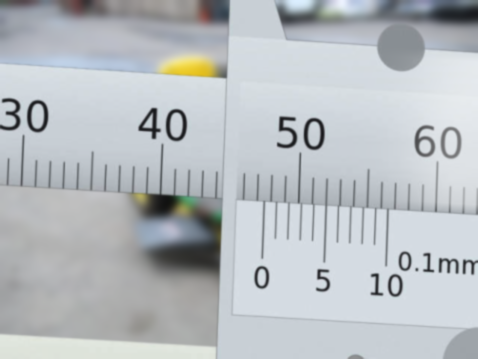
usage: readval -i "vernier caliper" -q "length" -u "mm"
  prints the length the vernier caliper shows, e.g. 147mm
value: 47.5mm
